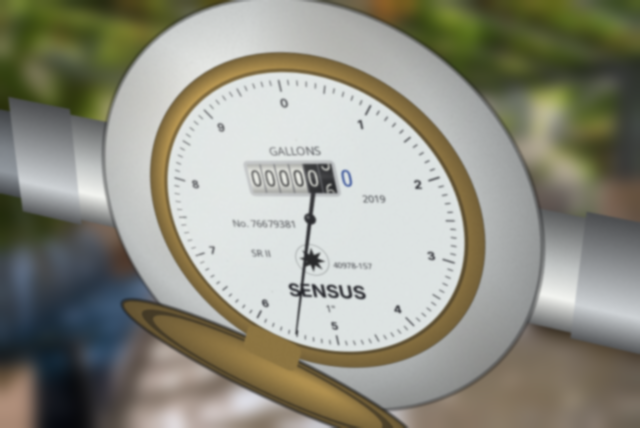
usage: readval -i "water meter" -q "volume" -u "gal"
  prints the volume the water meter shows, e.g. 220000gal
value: 55.5gal
